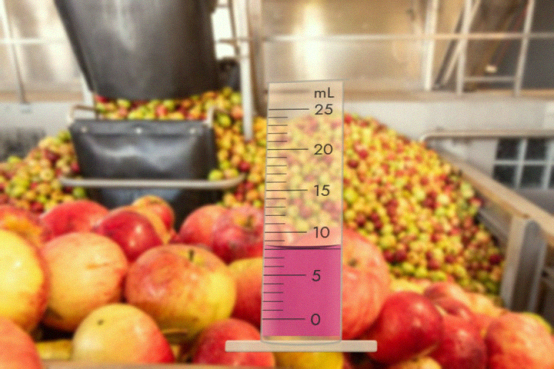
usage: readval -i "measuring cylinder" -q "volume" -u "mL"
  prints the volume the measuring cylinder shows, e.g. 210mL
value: 8mL
